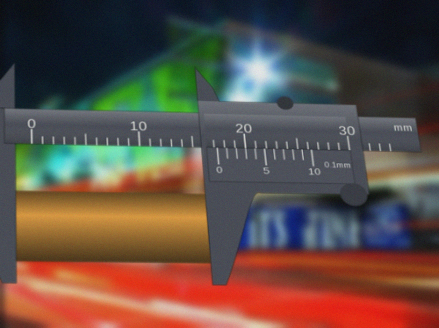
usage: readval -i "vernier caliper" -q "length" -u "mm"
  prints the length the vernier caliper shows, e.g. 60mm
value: 17.3mm
